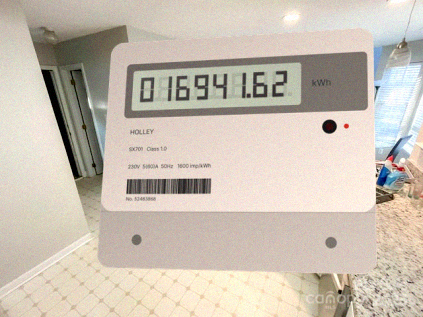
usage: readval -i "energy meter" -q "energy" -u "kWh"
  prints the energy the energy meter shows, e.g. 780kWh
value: 16941.62kWh
